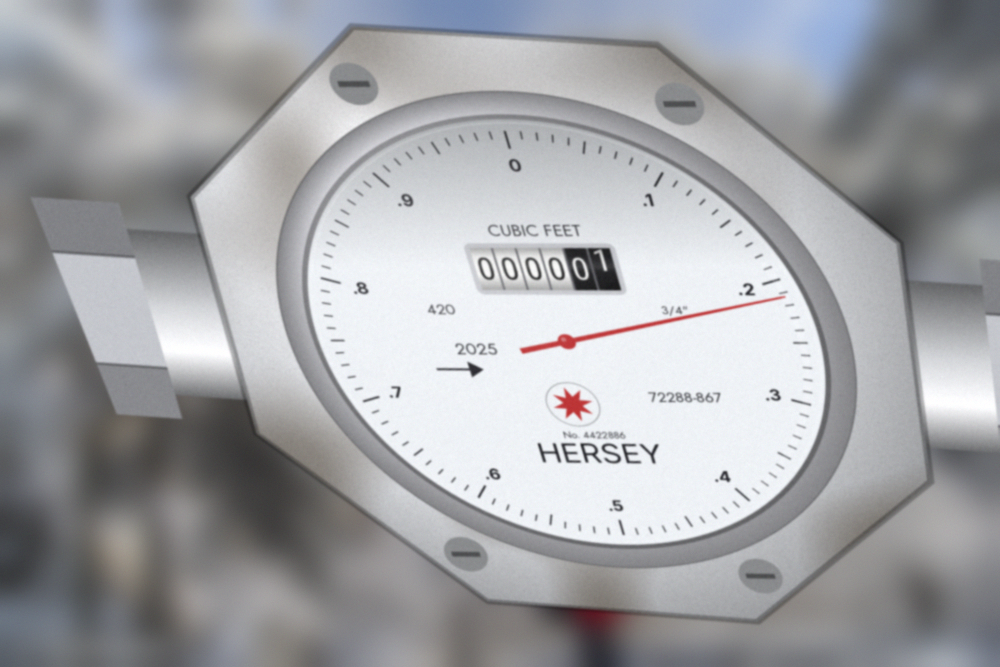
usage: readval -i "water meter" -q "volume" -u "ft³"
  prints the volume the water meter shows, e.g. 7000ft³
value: 1.21ft³
